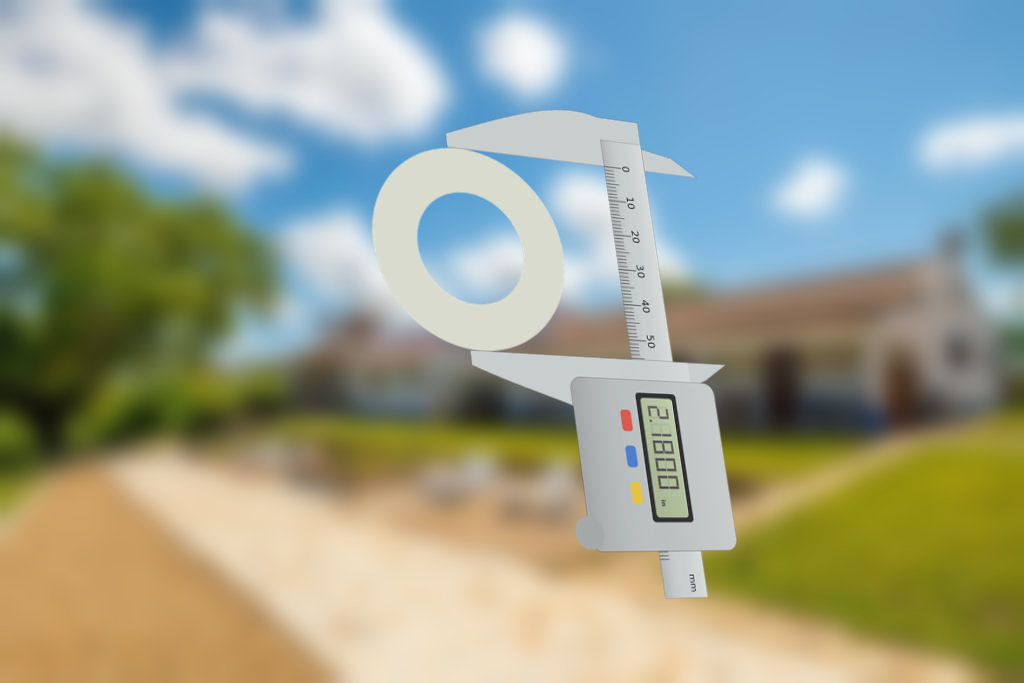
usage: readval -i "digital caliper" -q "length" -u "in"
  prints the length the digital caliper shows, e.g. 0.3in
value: 2.1800in
